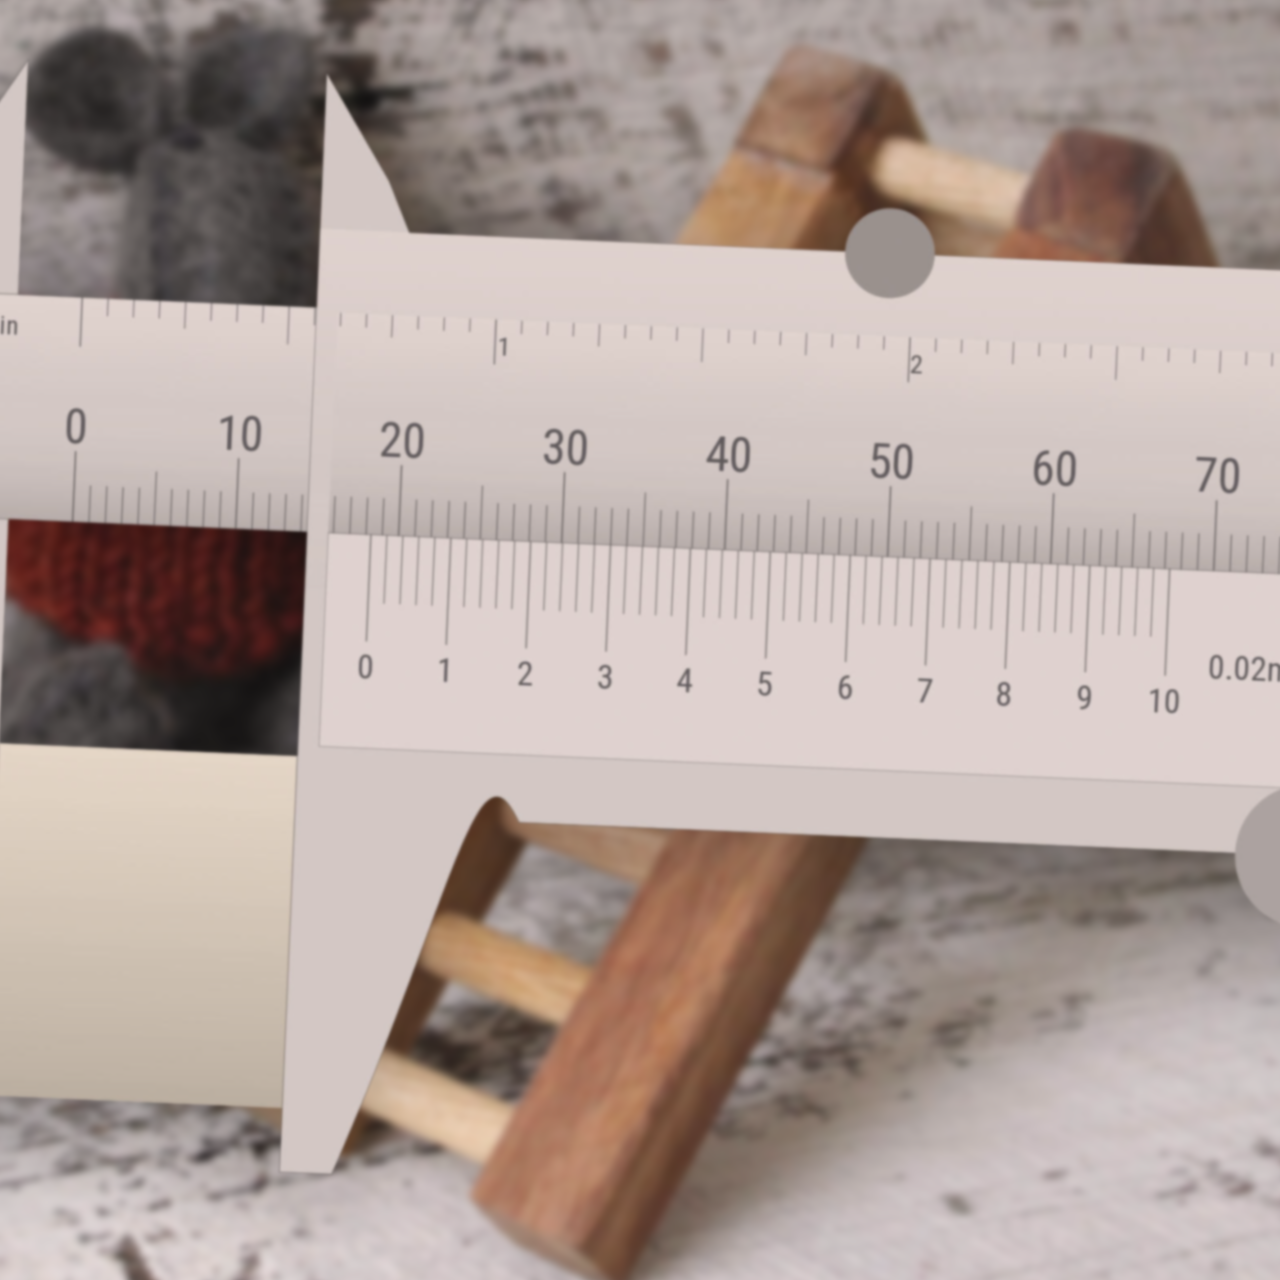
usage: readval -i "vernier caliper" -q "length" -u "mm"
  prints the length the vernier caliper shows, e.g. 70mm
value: 18.3mm
